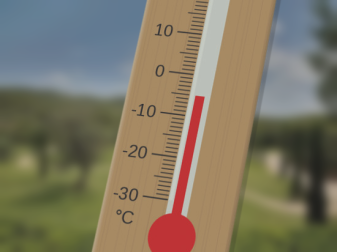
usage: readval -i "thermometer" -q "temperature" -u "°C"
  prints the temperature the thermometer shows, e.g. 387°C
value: -5°C
